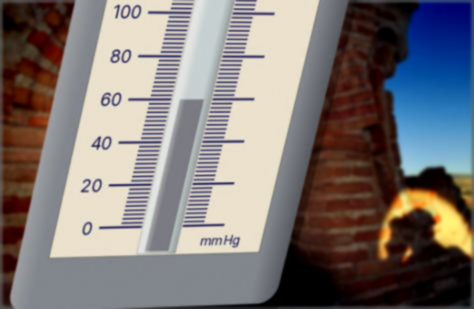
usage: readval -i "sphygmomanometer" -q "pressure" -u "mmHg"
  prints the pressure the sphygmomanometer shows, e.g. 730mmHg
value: 60mmHg
